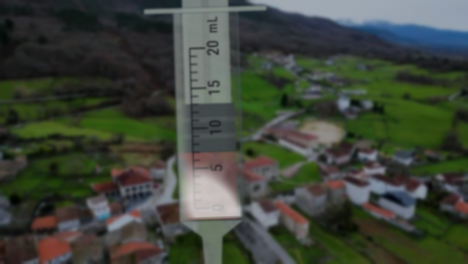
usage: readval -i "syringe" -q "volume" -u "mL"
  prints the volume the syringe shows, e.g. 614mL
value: 7mL
